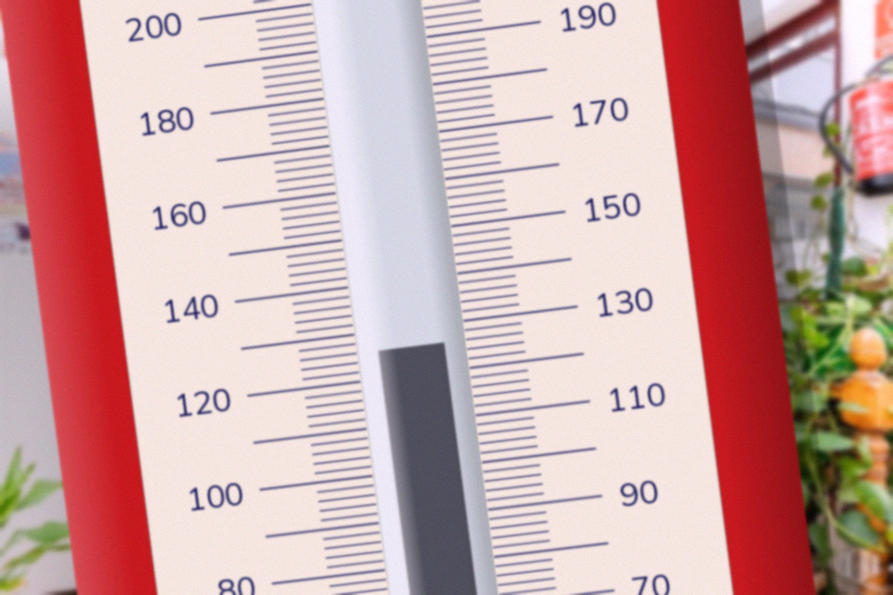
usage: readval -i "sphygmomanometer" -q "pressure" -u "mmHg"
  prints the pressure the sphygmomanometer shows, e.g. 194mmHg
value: 126mmHg
